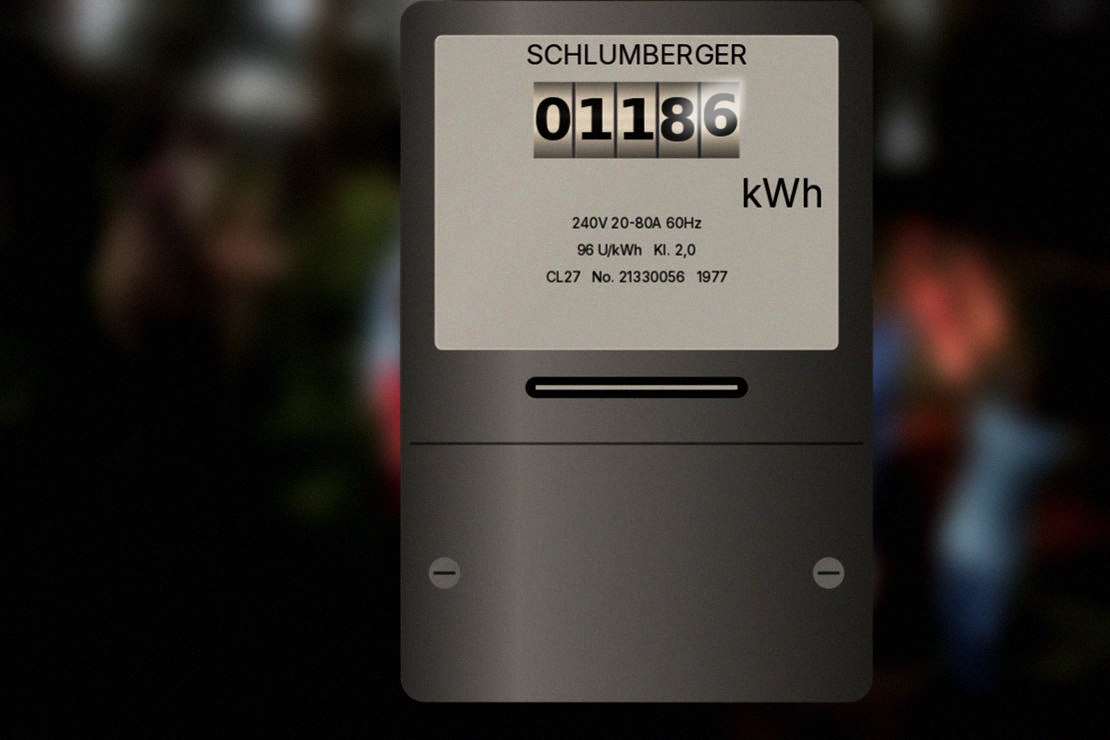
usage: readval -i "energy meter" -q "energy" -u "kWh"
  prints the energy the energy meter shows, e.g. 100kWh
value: 1186kWh
